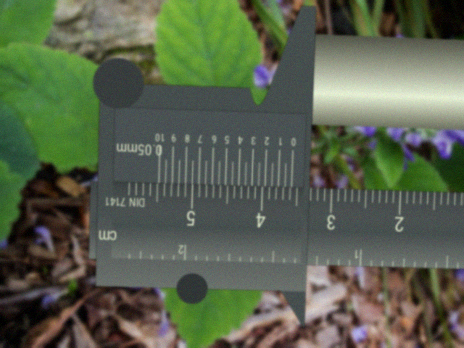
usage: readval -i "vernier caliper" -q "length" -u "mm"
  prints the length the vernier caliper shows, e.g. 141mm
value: 35.8mm
